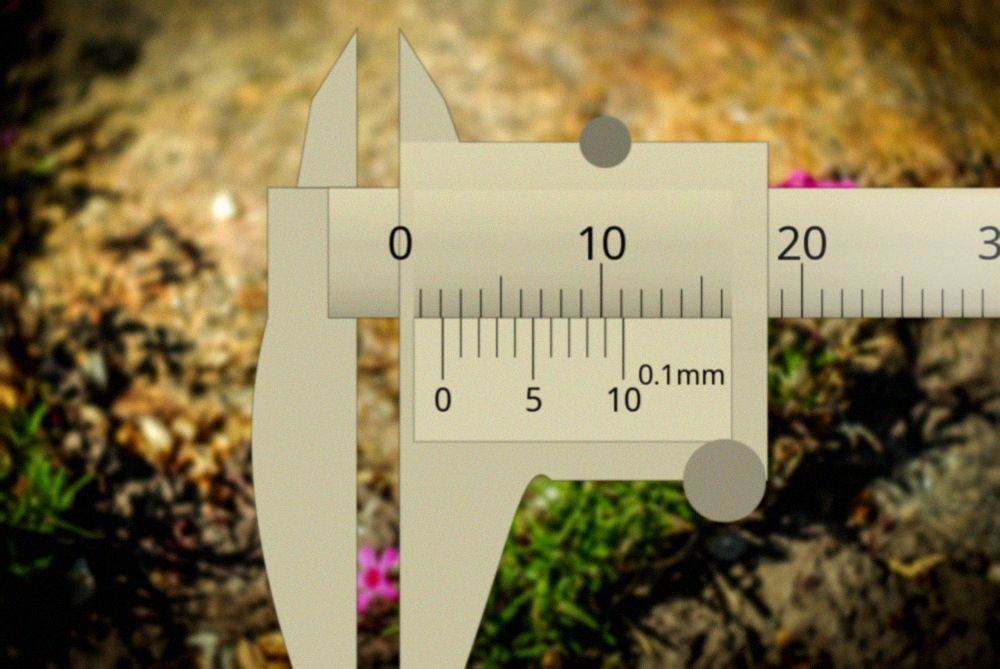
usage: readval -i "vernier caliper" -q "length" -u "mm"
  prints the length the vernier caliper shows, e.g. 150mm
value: 2.1mm
